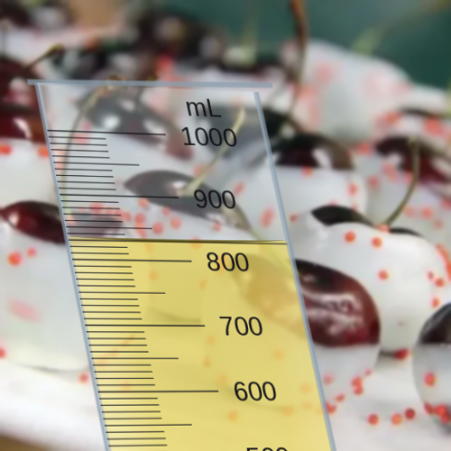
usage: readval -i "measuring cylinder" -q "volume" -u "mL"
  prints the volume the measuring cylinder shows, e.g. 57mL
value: 830mL
